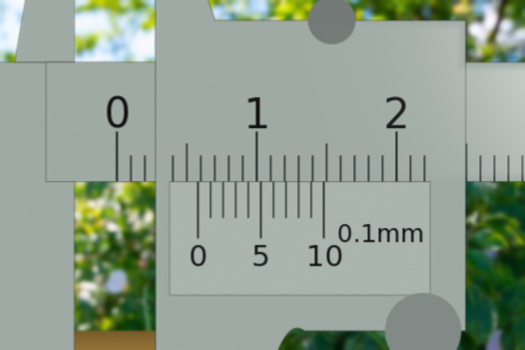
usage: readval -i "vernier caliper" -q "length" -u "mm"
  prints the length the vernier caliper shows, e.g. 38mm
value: 5.8mm
